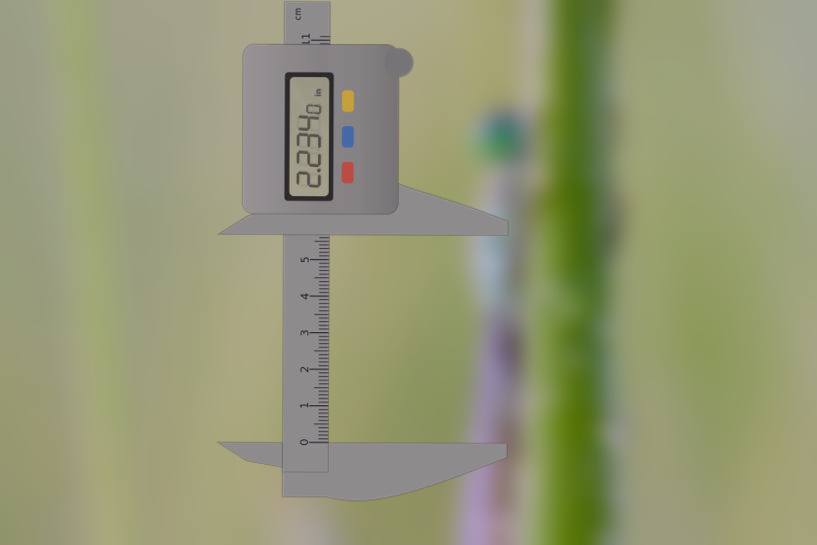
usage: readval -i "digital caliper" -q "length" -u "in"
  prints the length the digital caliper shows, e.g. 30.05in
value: 2.2340in
